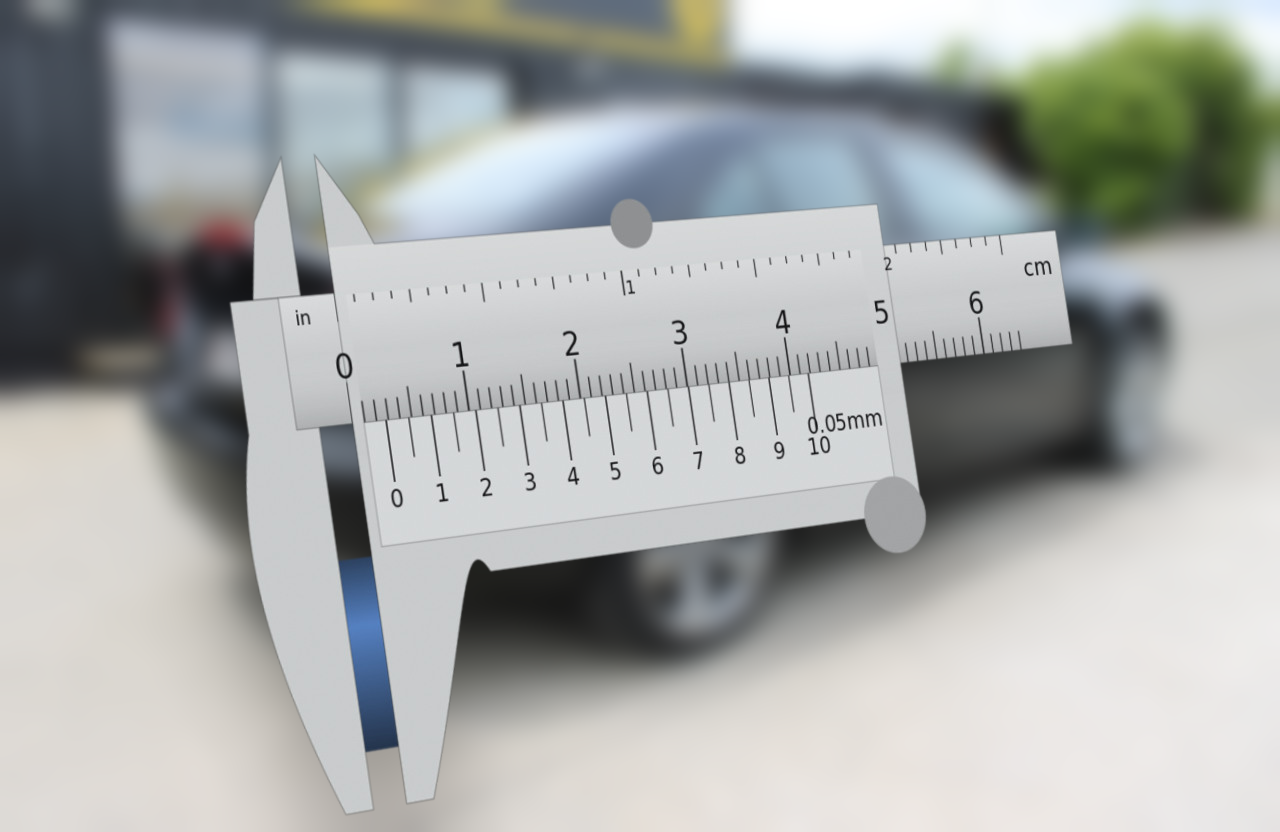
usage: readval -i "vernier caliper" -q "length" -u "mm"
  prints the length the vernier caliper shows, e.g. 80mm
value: 2.8mm
